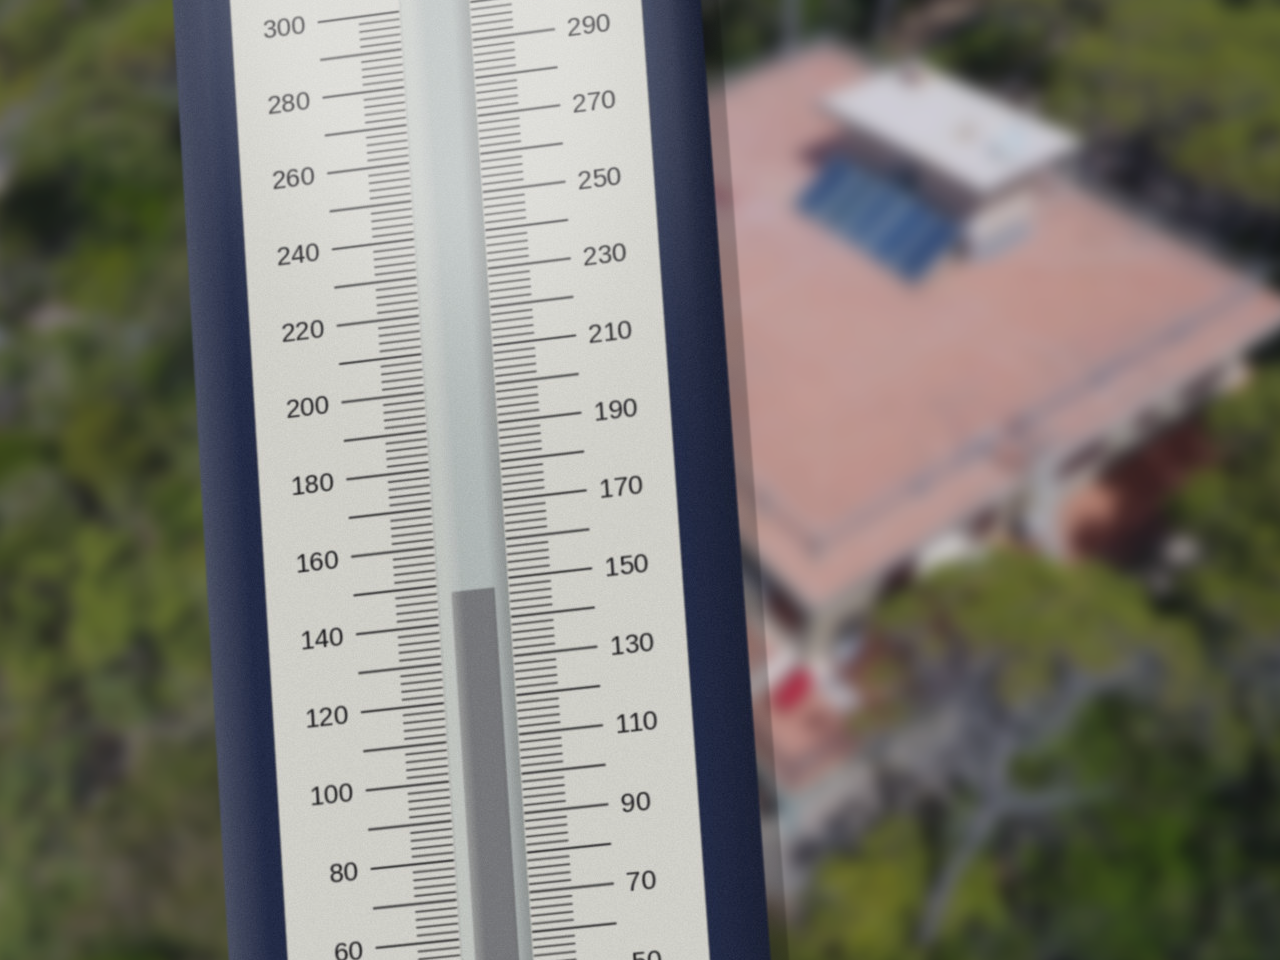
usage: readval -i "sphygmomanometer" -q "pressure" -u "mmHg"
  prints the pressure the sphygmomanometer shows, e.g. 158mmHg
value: 148mmHg
